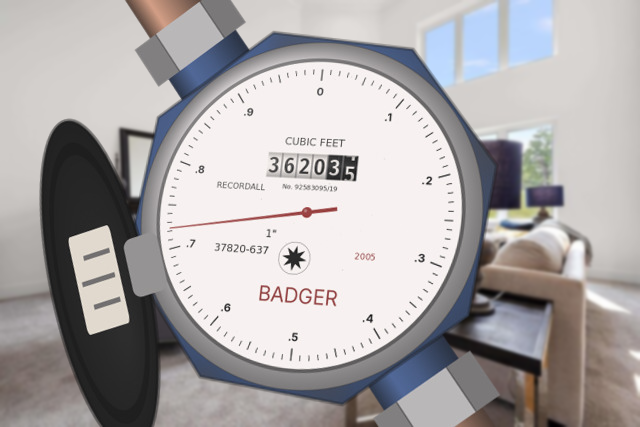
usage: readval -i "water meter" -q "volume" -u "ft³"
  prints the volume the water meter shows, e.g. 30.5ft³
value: 362034.72ft³
